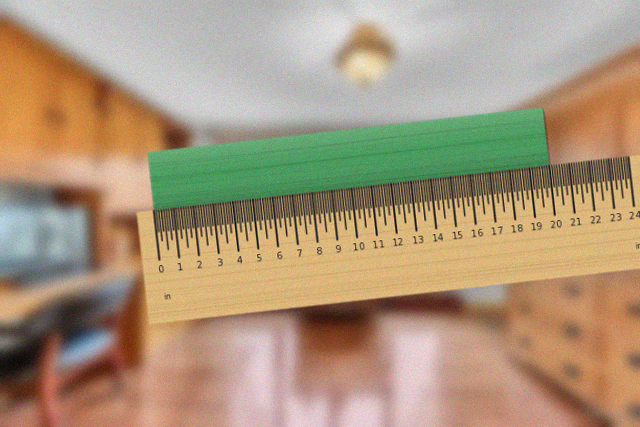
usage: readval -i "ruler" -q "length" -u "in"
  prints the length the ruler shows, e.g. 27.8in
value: 20in
